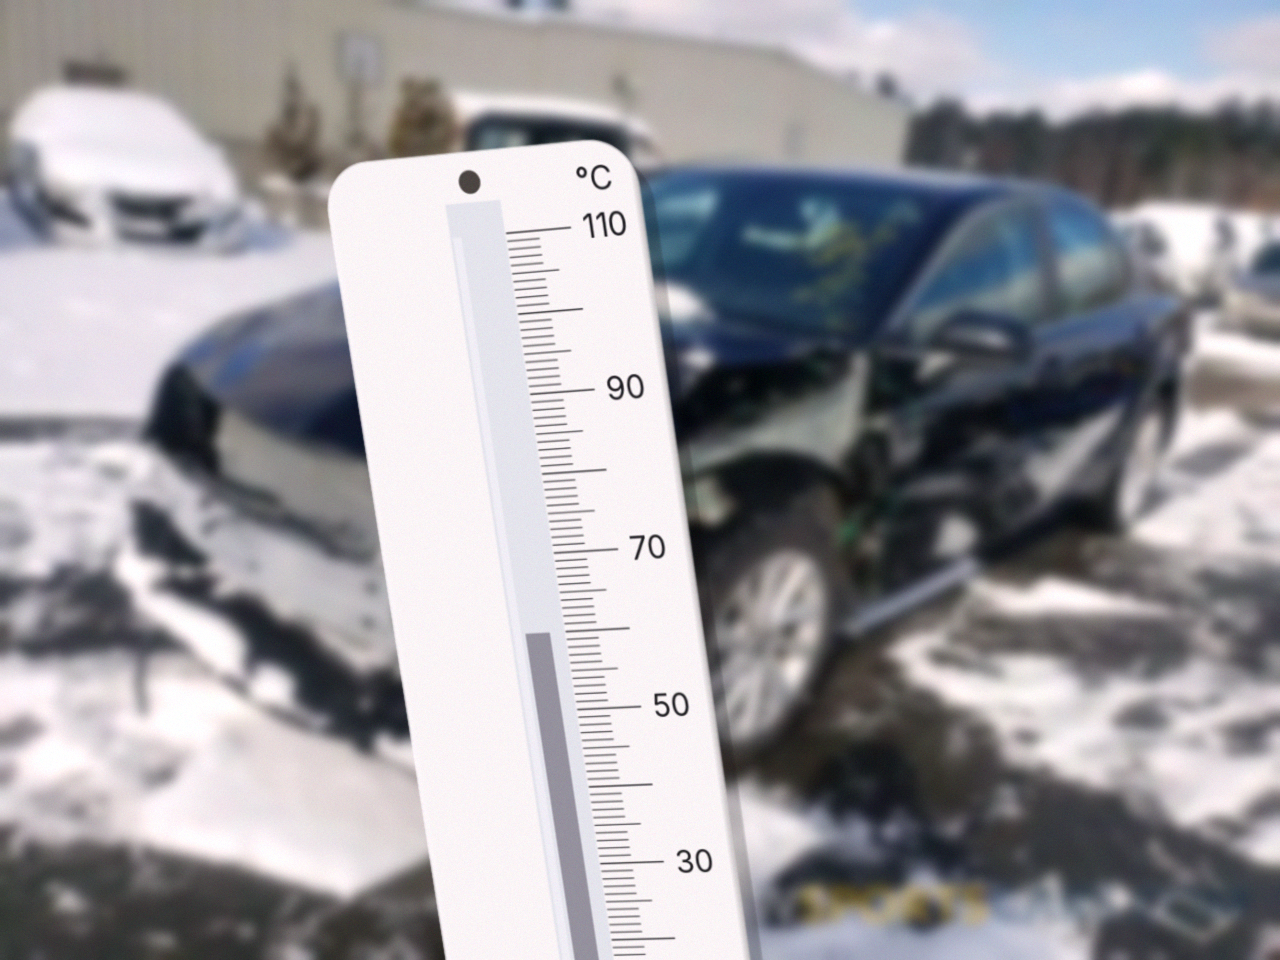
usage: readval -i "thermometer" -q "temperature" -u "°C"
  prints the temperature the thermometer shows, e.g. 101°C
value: 60°C
